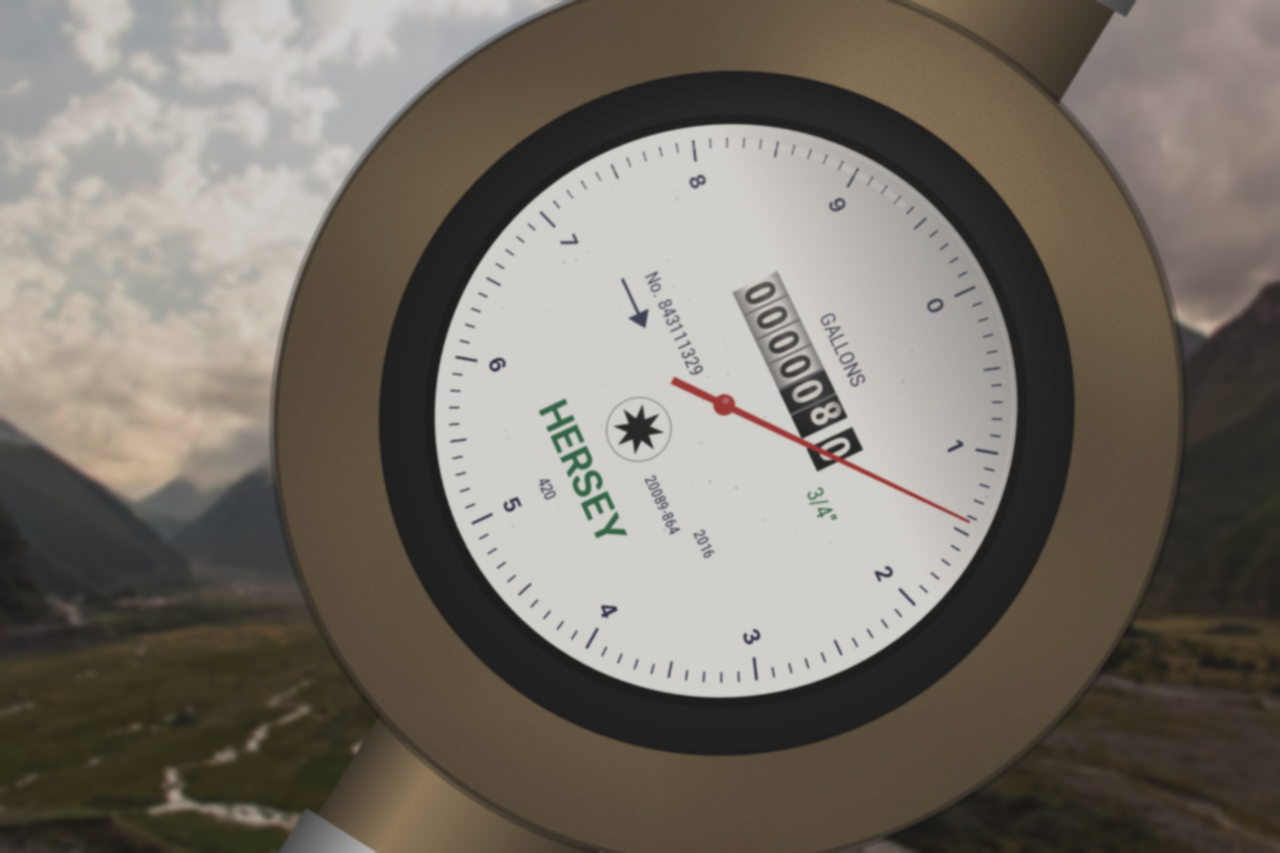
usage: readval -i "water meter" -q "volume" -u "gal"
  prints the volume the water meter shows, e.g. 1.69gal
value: 81.4gal
